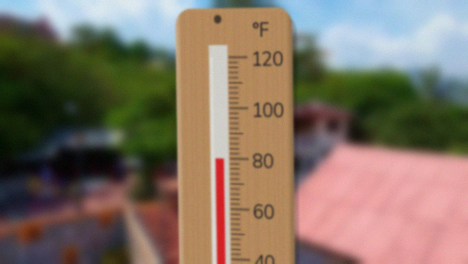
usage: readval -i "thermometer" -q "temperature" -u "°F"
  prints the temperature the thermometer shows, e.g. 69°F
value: 80°F
